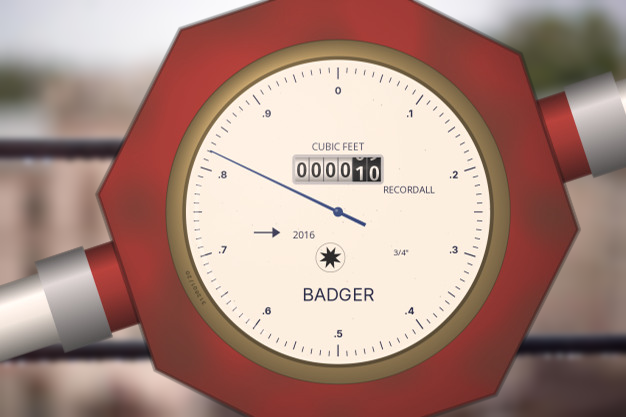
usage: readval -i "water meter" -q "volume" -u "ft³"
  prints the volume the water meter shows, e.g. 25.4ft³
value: 9.82ft³
